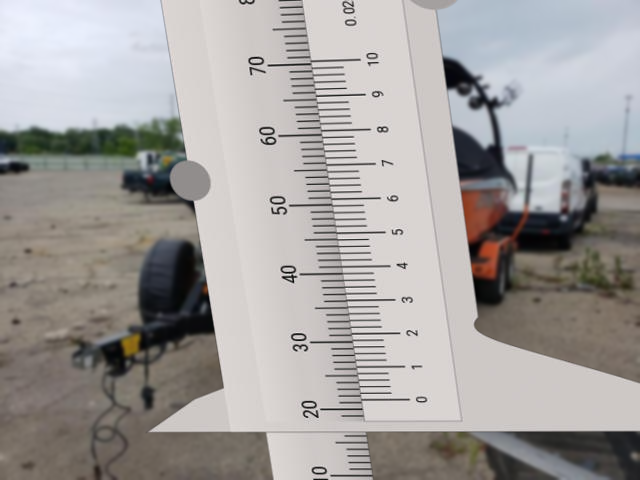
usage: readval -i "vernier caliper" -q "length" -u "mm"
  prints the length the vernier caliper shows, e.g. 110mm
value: 21.4mm
